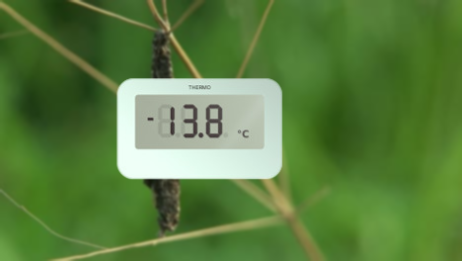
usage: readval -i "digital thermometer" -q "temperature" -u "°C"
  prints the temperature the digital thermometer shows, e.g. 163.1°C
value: -13.8°C
